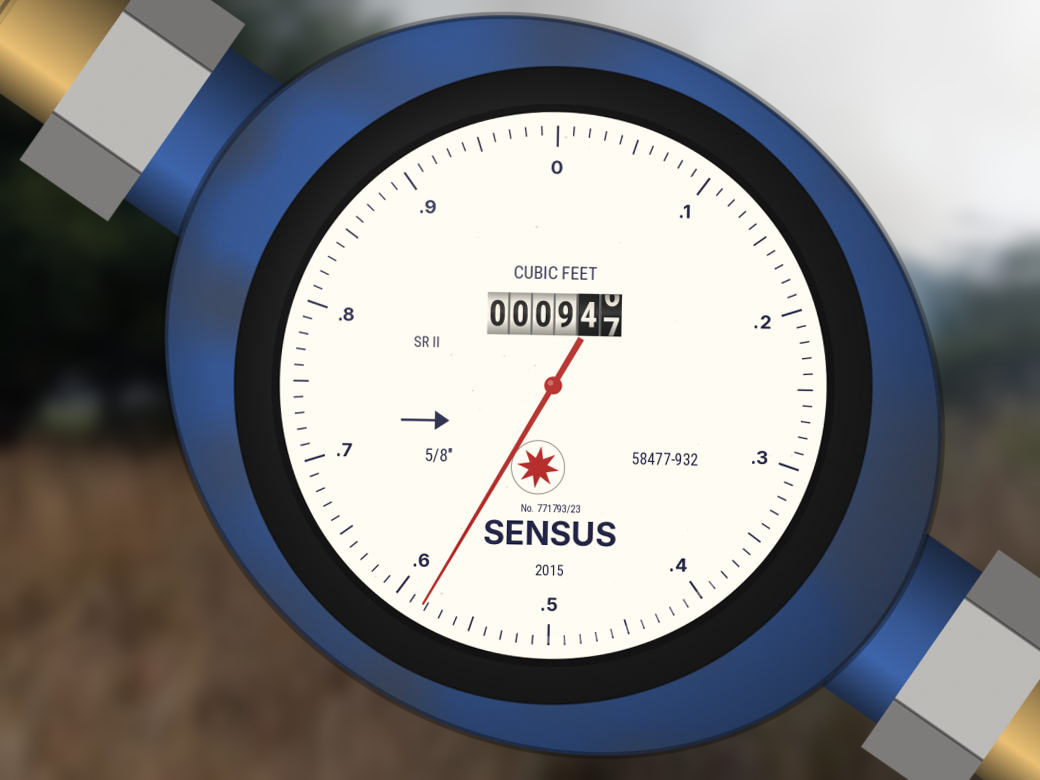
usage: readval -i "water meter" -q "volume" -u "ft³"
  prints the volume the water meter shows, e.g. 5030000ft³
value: 946.58ft³
